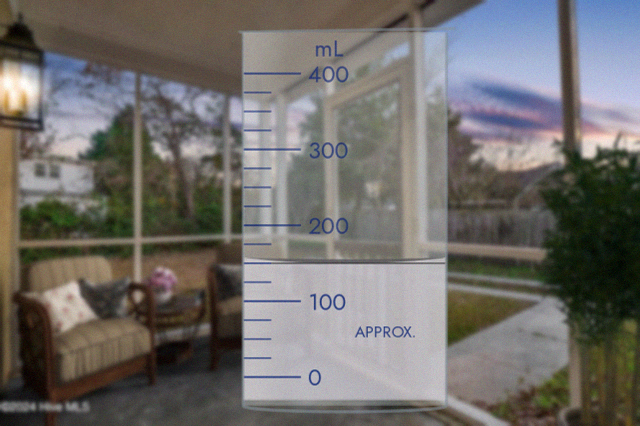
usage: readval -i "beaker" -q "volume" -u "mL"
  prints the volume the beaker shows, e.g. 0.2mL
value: 150mL
